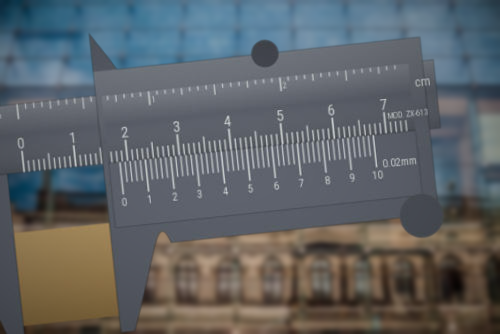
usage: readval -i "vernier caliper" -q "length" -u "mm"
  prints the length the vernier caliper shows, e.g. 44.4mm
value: 18.5mm
